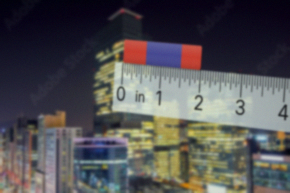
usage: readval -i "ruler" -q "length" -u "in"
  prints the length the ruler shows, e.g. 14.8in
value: 2in
